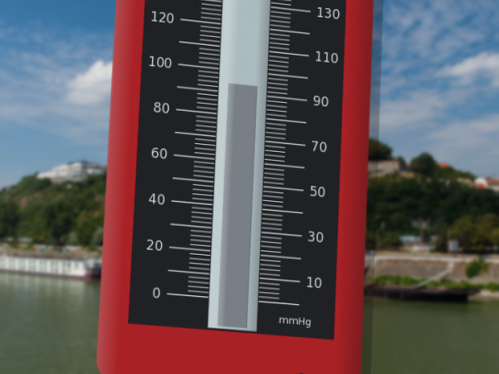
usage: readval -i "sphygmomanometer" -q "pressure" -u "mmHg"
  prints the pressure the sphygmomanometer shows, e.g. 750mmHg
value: 94mmHg
